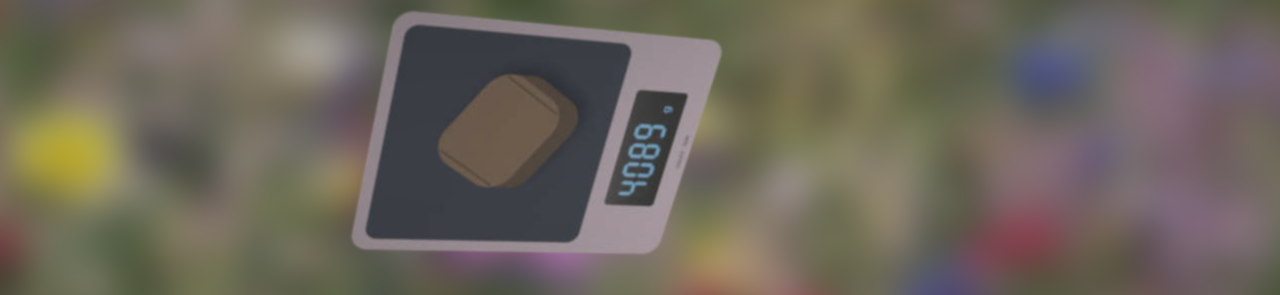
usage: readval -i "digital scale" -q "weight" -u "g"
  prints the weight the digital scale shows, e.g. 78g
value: 4089g
